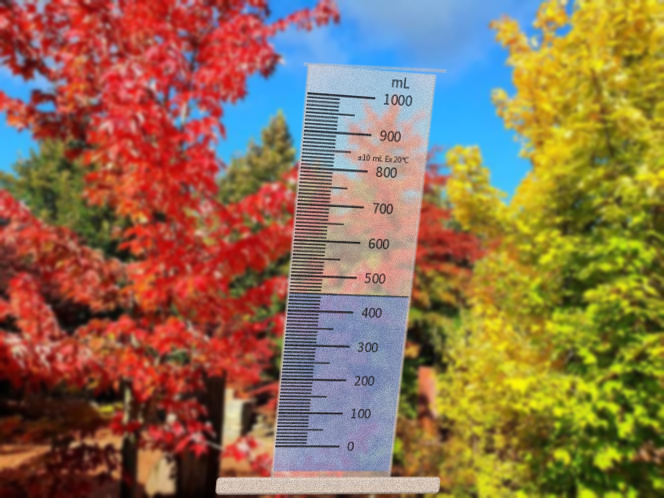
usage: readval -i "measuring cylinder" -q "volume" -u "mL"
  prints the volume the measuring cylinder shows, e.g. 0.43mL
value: 450mL
